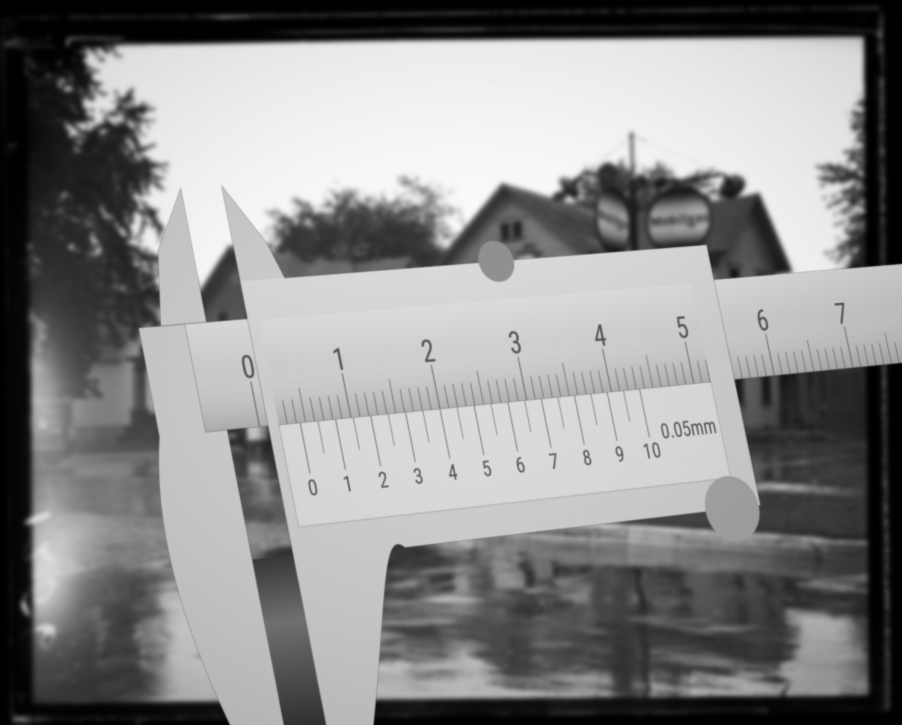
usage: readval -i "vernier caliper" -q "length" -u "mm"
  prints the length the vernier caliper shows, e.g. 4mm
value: 4.4mm
